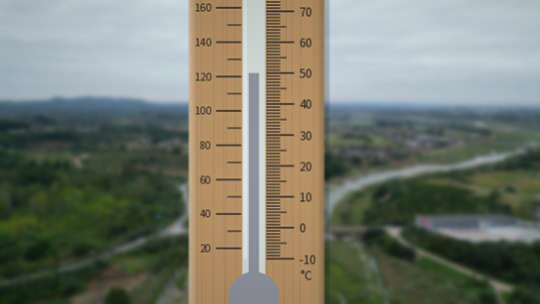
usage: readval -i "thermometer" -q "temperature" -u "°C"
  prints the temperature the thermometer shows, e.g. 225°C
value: 50°C
